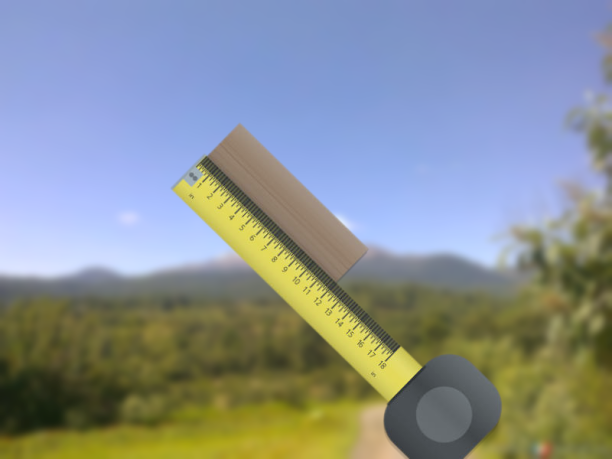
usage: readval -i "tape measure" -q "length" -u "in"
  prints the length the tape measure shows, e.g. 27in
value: 12in
